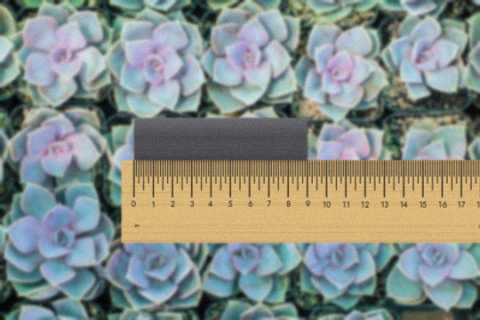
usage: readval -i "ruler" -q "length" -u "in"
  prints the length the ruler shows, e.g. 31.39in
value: 9in
